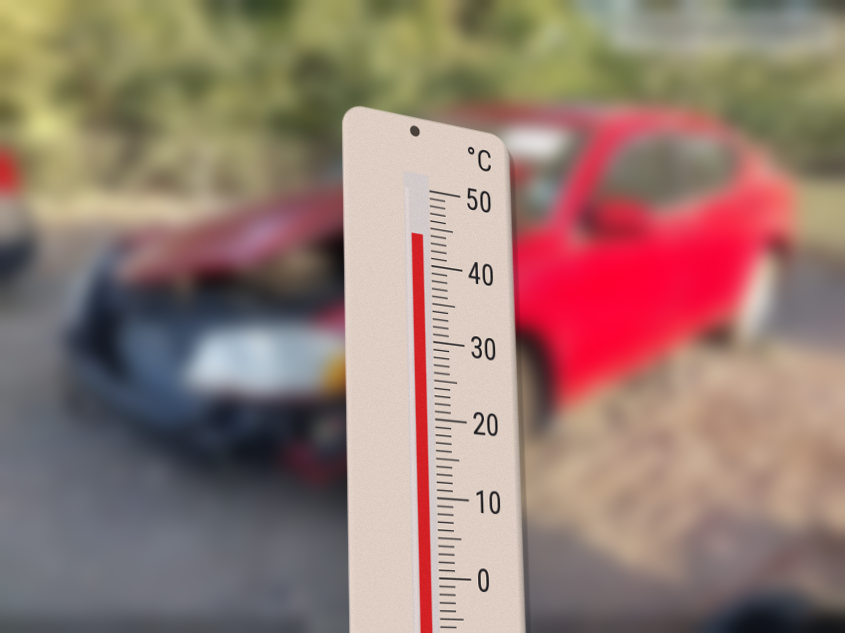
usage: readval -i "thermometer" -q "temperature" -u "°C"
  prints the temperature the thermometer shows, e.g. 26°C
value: 44°C
